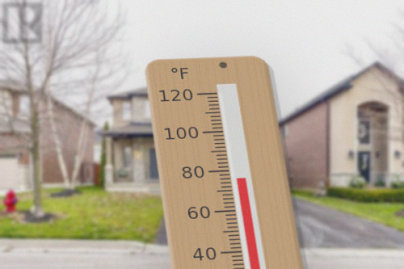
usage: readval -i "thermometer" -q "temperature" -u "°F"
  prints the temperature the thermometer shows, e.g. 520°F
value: 76°F
